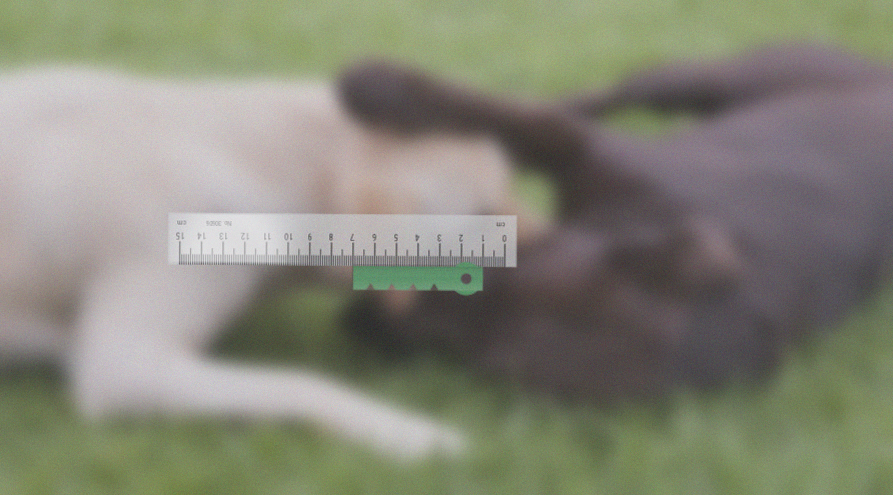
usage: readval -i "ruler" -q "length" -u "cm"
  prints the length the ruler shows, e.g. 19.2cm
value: 6cm
